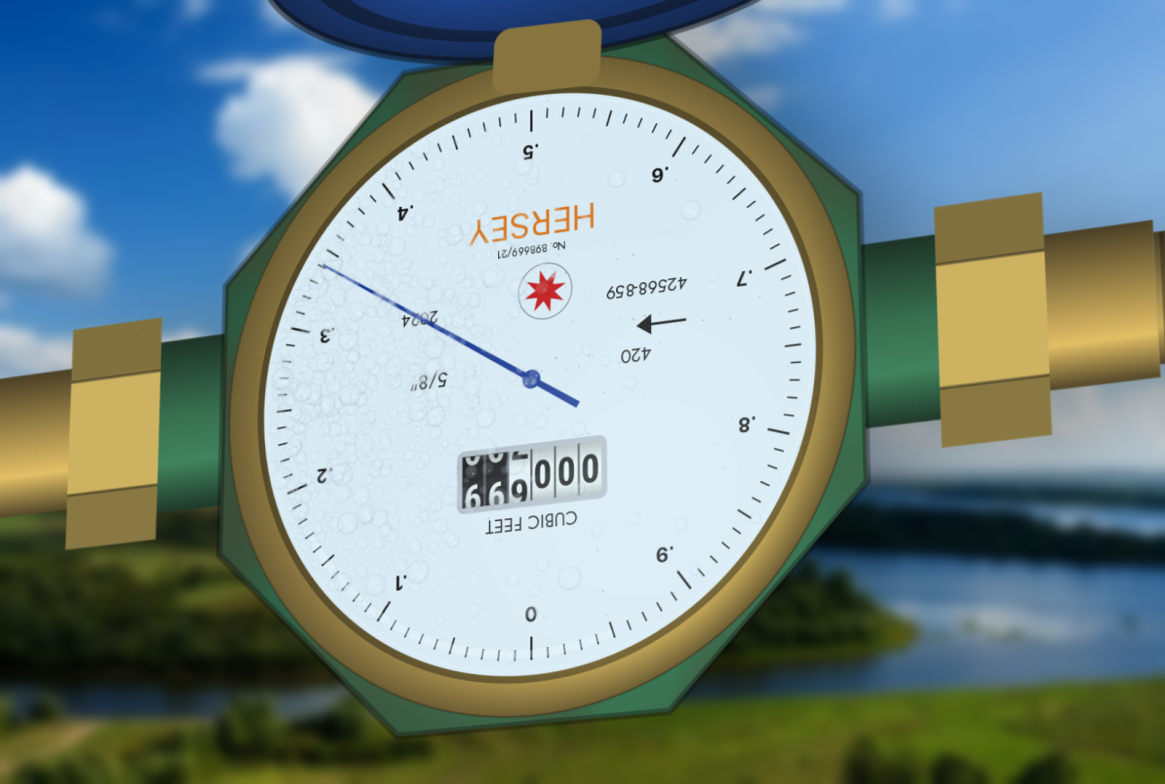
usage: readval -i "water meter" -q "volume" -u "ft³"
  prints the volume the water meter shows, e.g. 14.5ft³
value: 699.34ft³
